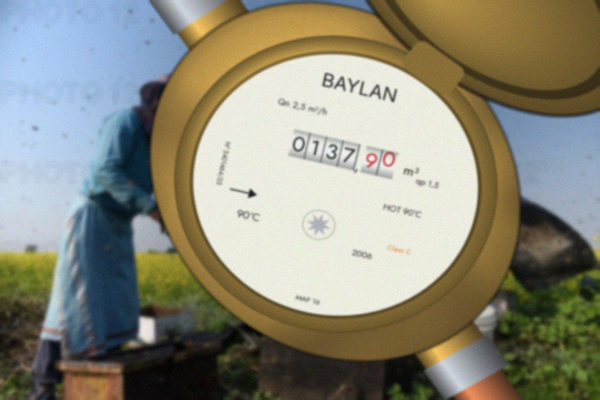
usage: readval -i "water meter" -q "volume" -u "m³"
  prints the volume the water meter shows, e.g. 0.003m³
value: 137.90m³
